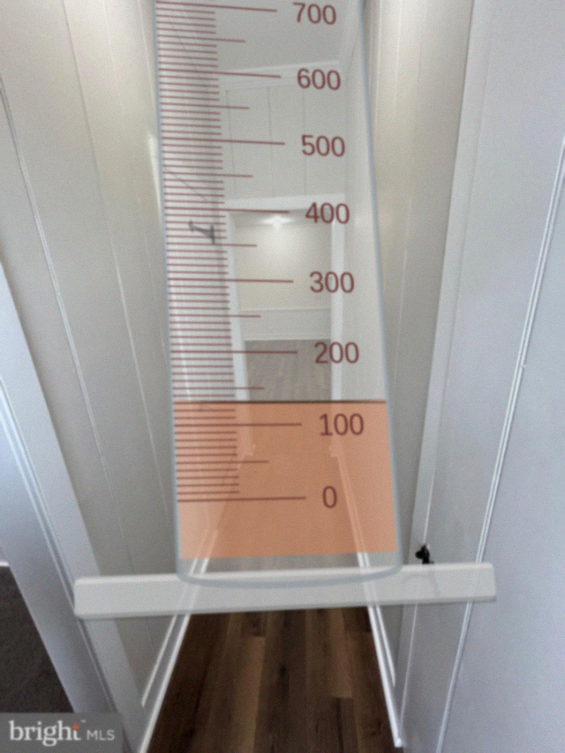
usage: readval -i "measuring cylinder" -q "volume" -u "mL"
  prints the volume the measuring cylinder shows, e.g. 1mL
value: 130mL
